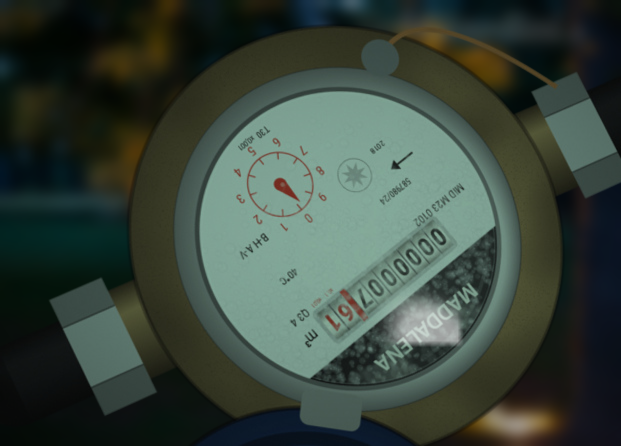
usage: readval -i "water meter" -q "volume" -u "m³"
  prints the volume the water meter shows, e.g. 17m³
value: 7.609m³
